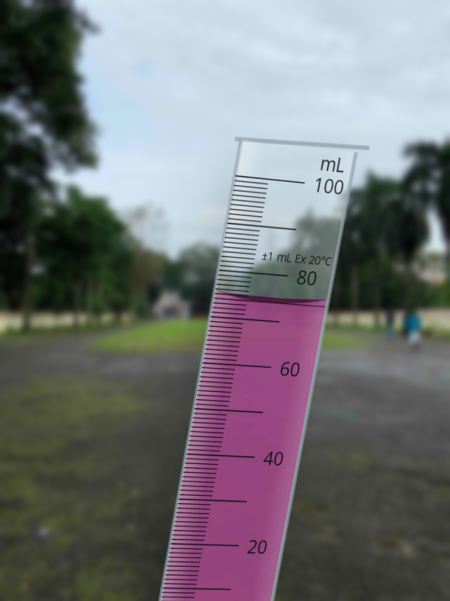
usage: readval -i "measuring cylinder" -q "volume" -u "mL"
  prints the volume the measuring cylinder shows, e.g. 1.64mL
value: 74mL
